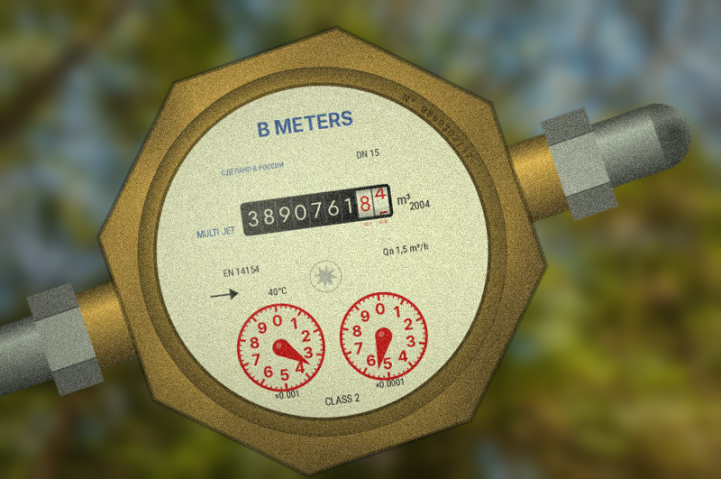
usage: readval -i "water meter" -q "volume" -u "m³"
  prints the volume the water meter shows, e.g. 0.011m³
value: 3890761.8435m³
